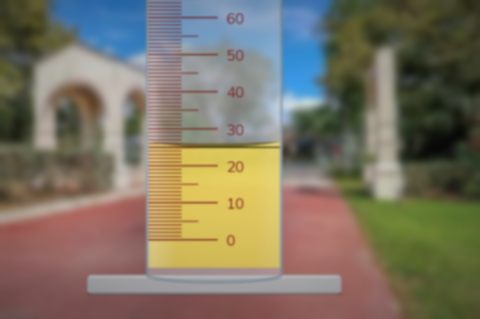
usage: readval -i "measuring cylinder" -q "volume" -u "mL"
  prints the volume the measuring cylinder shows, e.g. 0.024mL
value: 25mL
